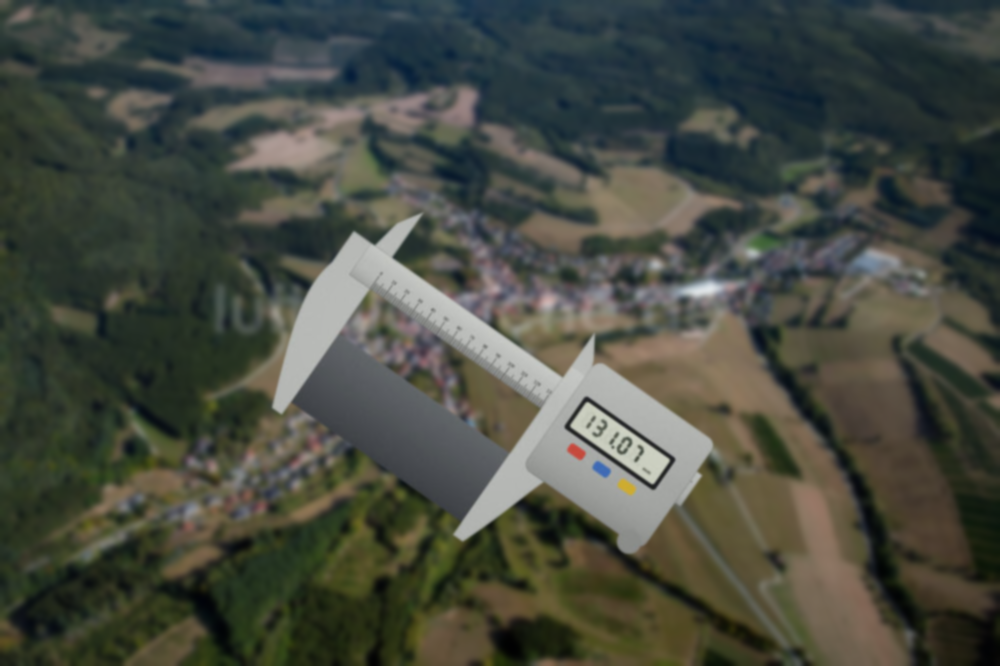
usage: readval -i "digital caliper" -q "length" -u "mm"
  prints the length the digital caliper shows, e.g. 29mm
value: 131.07mm
